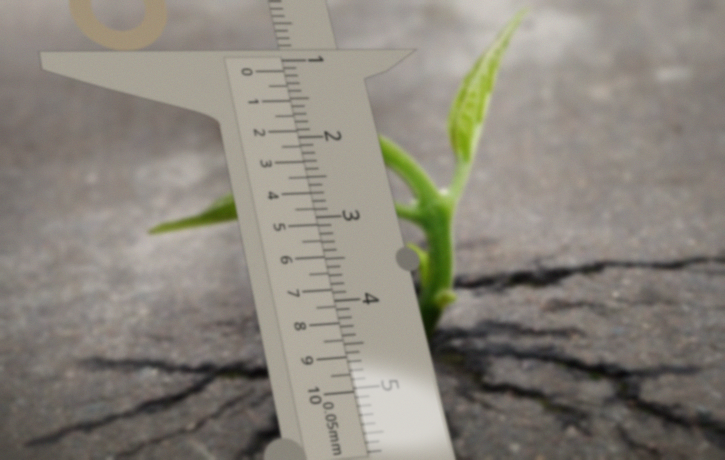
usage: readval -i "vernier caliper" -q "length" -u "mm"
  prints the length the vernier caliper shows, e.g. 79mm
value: 11.4mm
